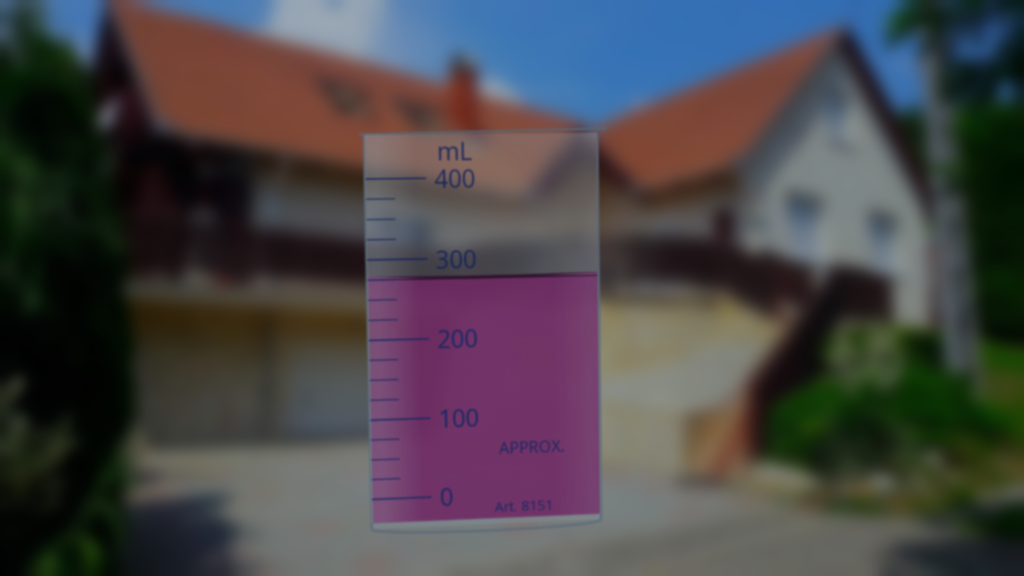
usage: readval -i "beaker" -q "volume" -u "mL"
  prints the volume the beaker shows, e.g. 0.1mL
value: 275mL
